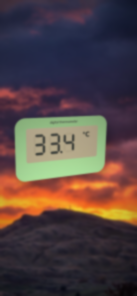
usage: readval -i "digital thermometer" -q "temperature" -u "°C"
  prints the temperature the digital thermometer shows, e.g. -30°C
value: 33.4°C
